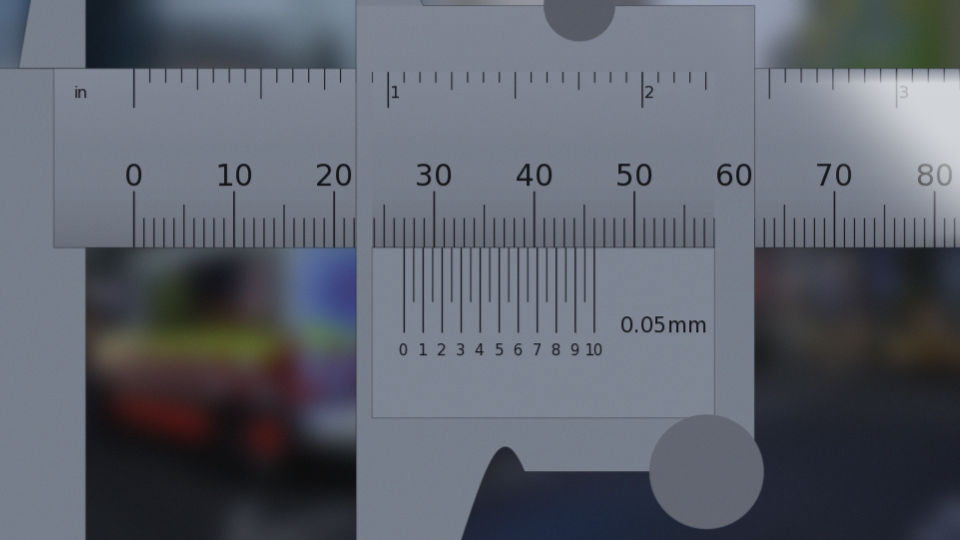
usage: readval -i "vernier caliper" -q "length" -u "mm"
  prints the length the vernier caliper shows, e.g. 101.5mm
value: 27.0mm
